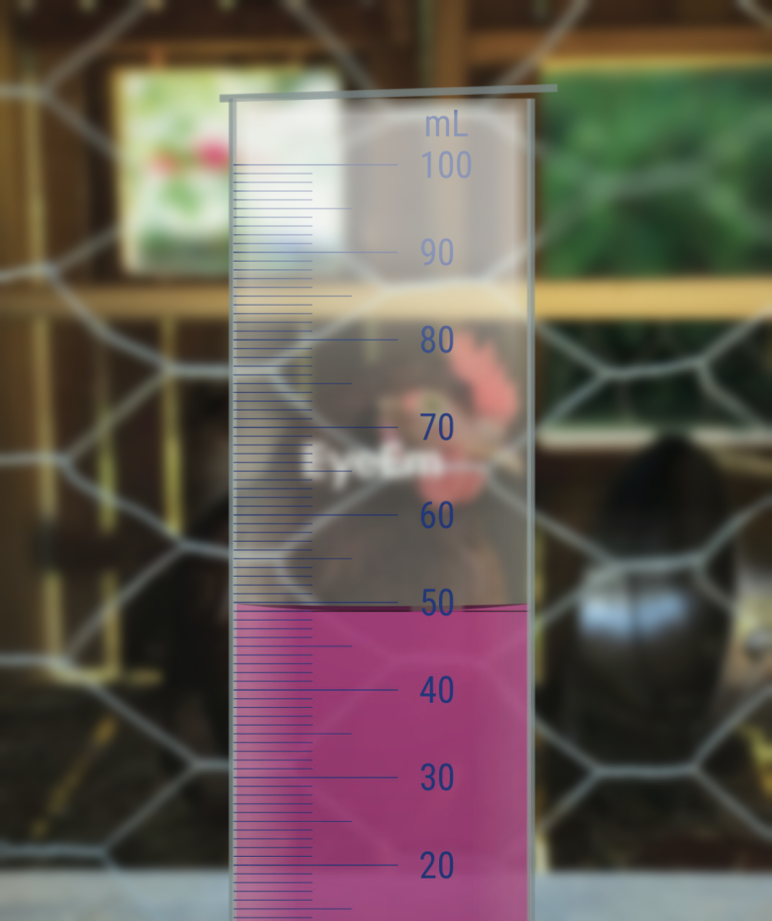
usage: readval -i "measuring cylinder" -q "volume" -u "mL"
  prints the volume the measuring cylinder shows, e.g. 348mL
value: 49mL
